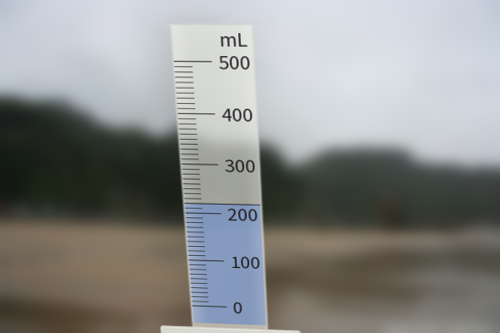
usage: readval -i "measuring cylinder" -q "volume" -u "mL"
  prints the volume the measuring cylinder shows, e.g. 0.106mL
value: 220mL
